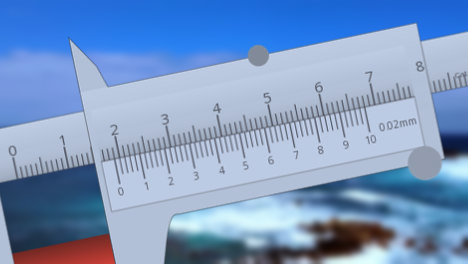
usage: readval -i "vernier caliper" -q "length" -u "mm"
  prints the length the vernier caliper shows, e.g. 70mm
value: 19.0mm
